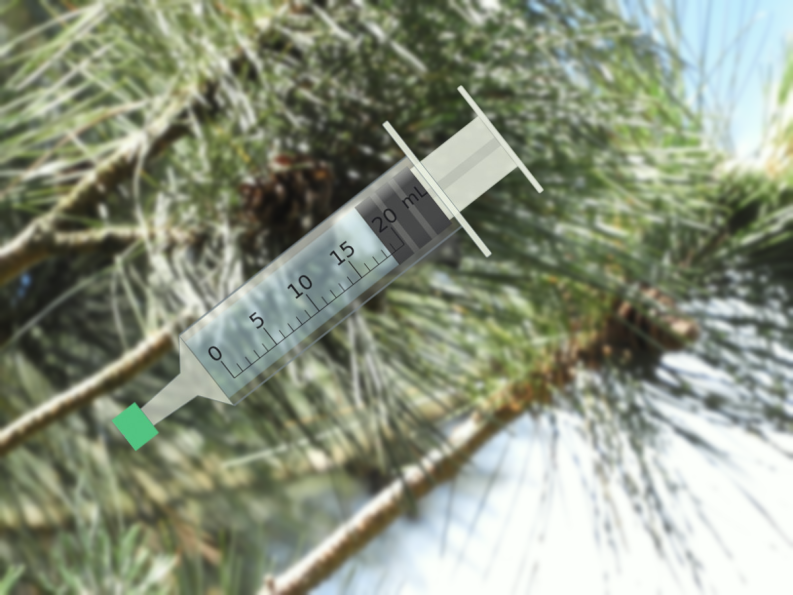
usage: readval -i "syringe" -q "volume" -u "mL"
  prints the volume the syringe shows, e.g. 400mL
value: 18.5mL
